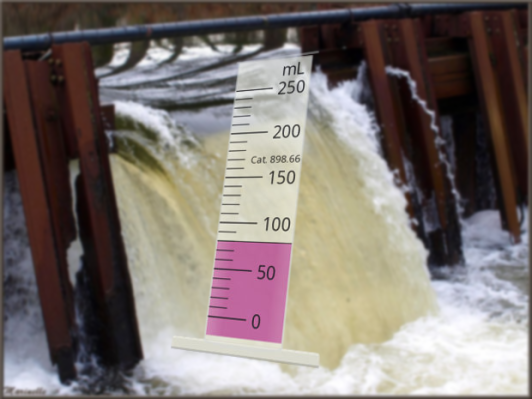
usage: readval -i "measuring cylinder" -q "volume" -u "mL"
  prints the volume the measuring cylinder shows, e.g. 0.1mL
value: 80mL
